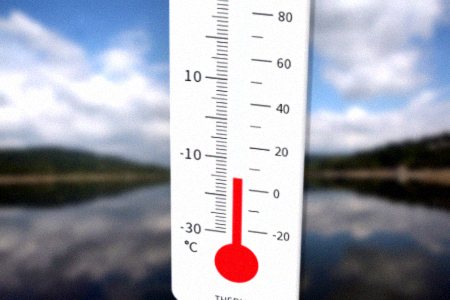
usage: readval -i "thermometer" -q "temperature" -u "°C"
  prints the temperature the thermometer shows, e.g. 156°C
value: -15°C
